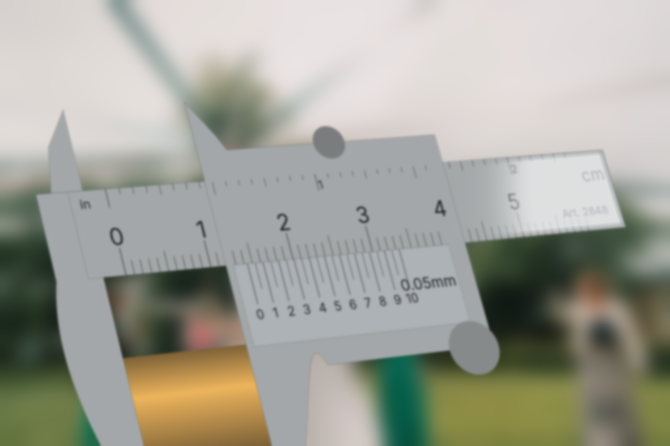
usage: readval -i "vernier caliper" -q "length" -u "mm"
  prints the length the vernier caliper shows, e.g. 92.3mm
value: 14.4mm
